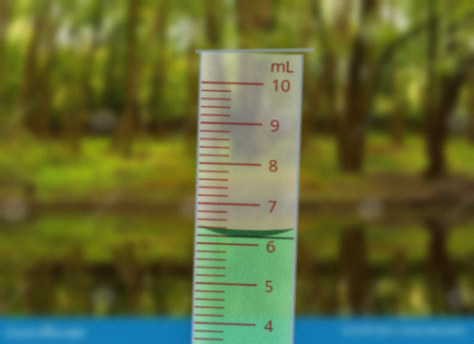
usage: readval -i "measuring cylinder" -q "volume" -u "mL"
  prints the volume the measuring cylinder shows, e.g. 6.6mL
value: 6.2mL
